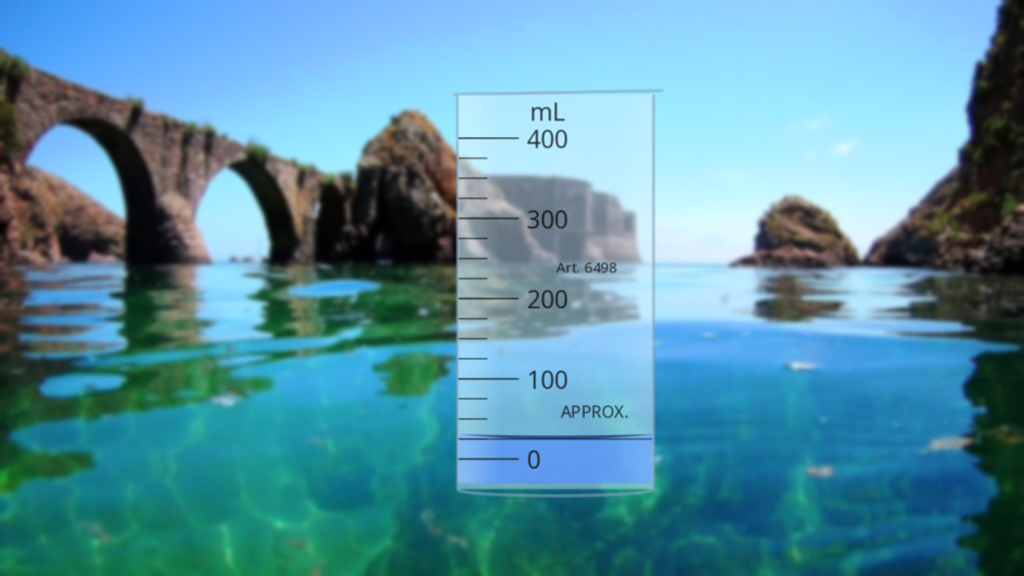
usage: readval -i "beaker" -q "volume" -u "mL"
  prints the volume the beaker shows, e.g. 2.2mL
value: 25mL
